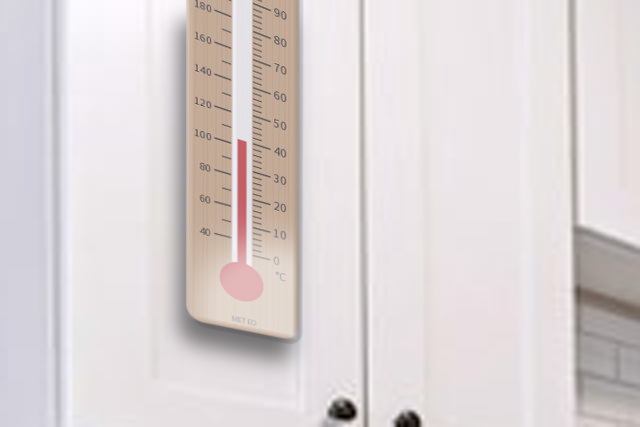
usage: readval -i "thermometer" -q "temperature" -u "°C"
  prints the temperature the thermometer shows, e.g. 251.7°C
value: 40°C
